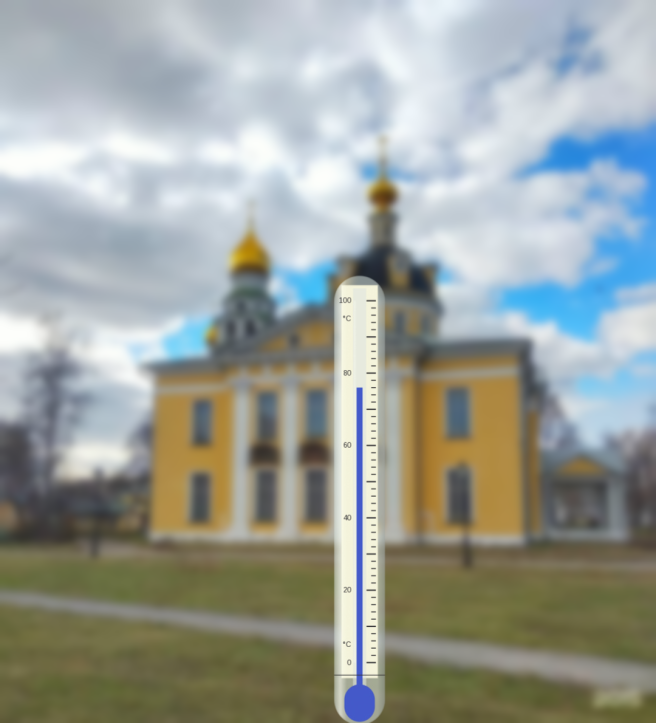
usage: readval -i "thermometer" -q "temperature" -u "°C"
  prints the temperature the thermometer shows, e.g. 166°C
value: 76°C
